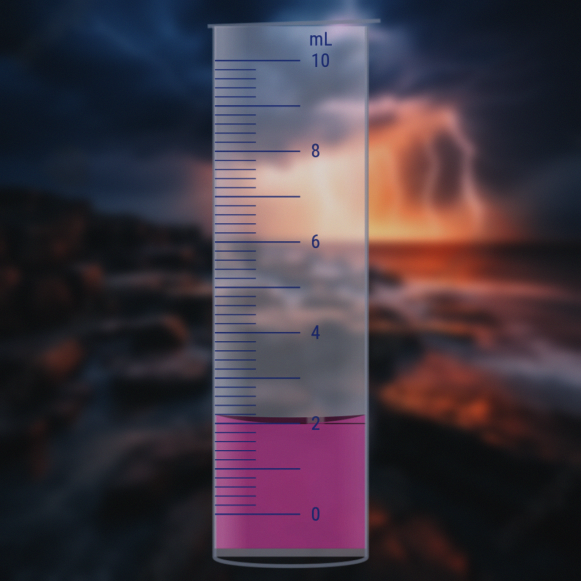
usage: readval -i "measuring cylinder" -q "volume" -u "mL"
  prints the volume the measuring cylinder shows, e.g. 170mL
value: 2mL
